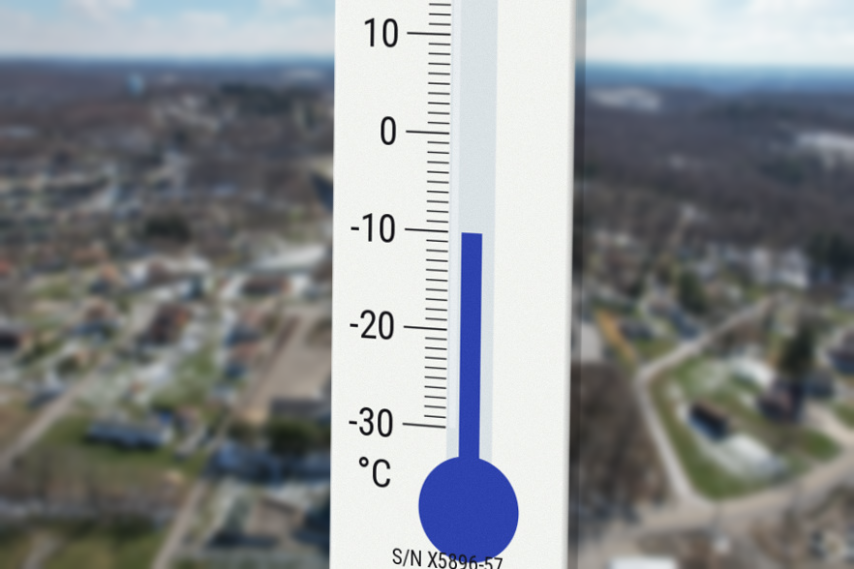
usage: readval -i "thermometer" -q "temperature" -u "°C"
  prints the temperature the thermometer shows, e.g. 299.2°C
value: -10°C
